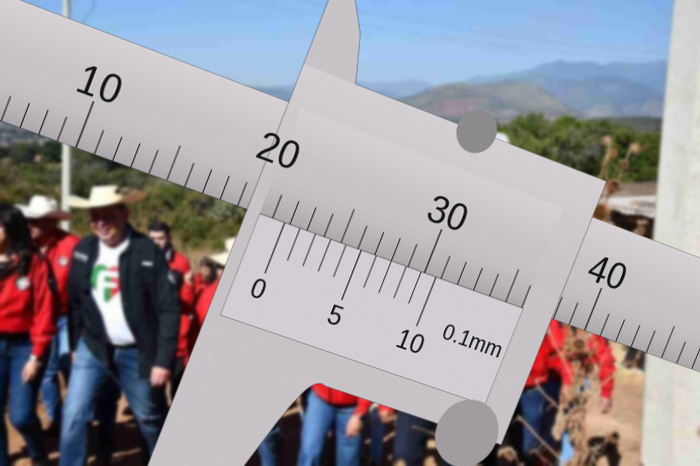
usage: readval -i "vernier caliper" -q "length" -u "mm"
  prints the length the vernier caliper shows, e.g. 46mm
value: 21.7mm
